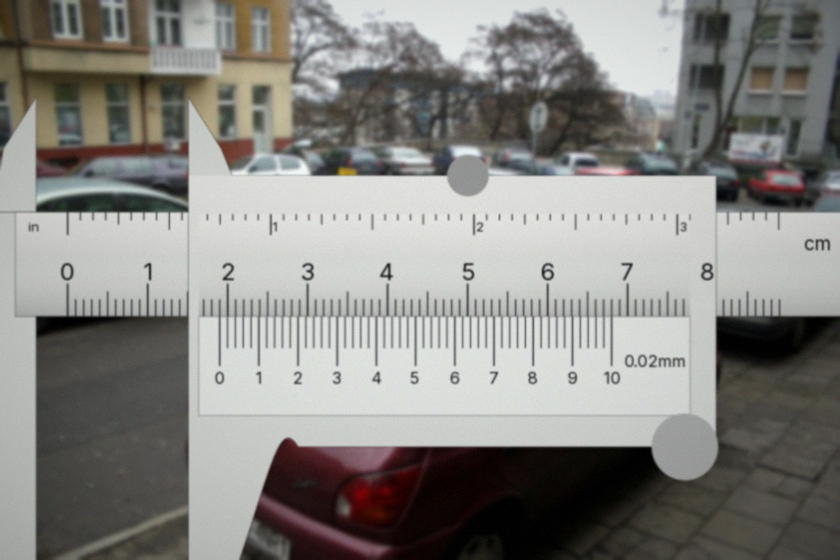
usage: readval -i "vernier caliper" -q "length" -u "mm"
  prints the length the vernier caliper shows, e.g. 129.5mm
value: 19.0mm
